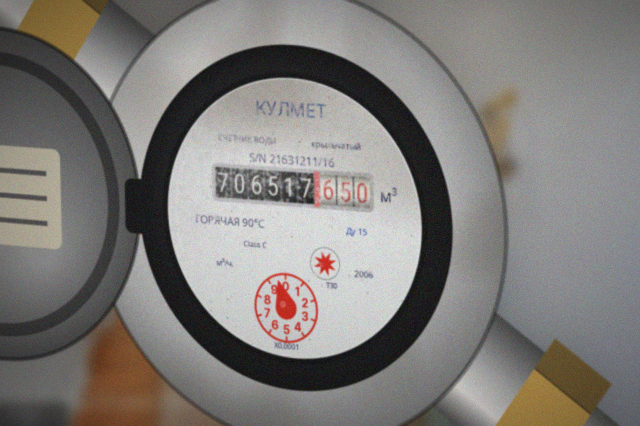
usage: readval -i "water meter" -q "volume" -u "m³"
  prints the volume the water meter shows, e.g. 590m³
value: 706517.6499m³
